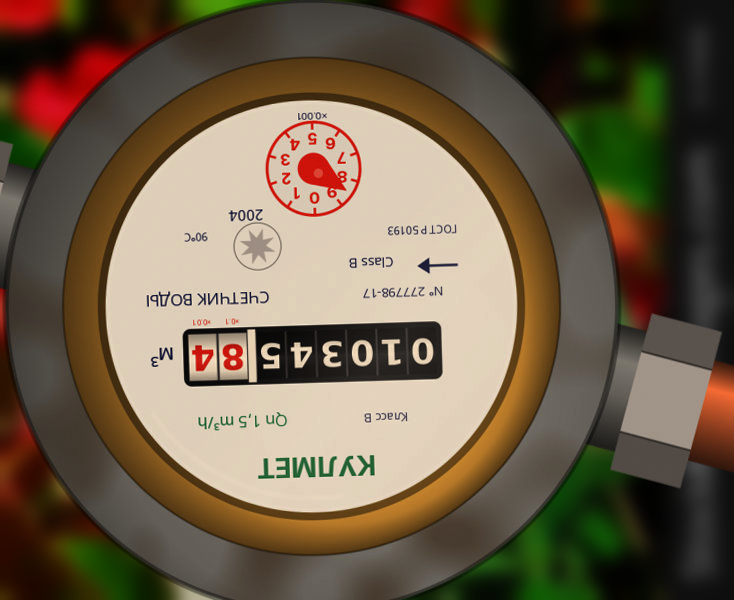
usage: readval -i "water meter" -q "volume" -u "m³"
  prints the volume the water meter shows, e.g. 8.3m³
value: 10345.848m³
